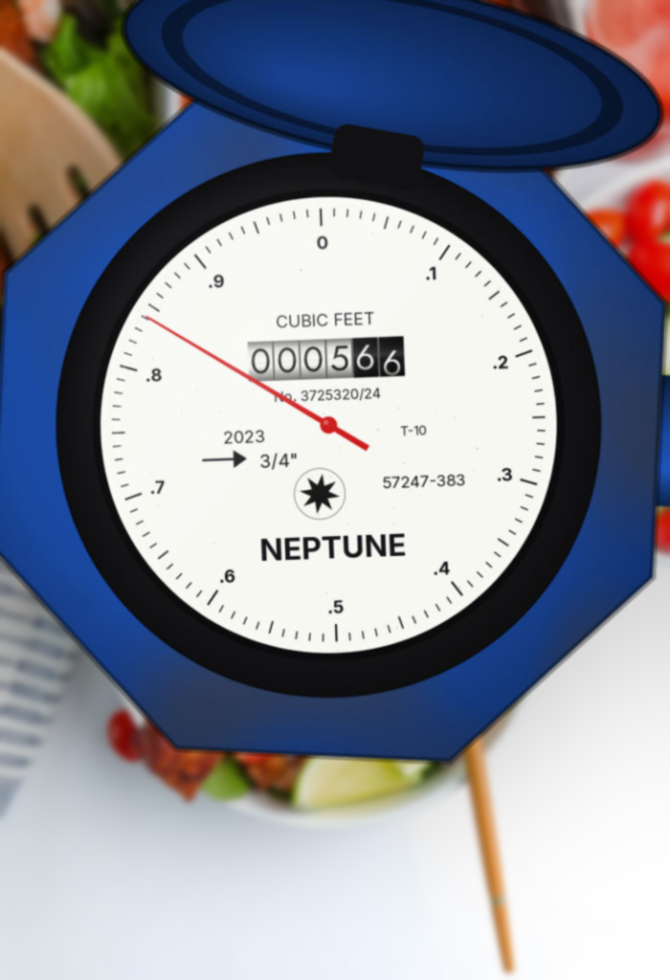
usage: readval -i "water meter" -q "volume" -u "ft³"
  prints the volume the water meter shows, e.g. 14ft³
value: 565.84ft³
